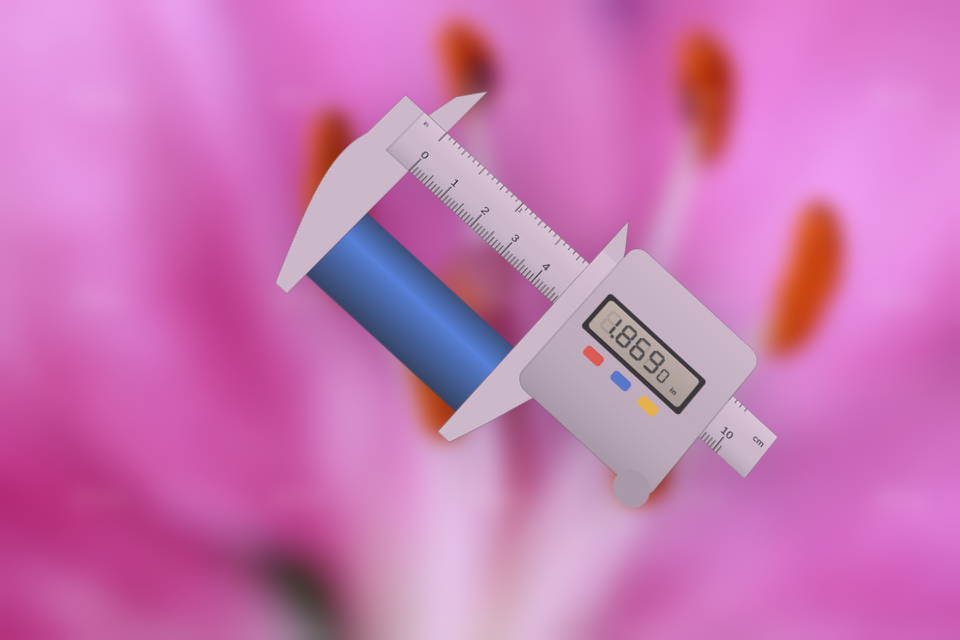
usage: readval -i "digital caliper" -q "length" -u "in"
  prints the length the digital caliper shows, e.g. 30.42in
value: 1.8690in
